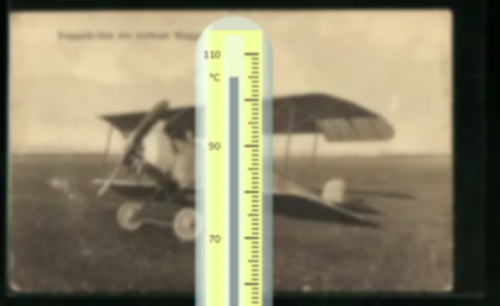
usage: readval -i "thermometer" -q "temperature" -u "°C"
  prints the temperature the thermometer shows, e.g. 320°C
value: 105°C
